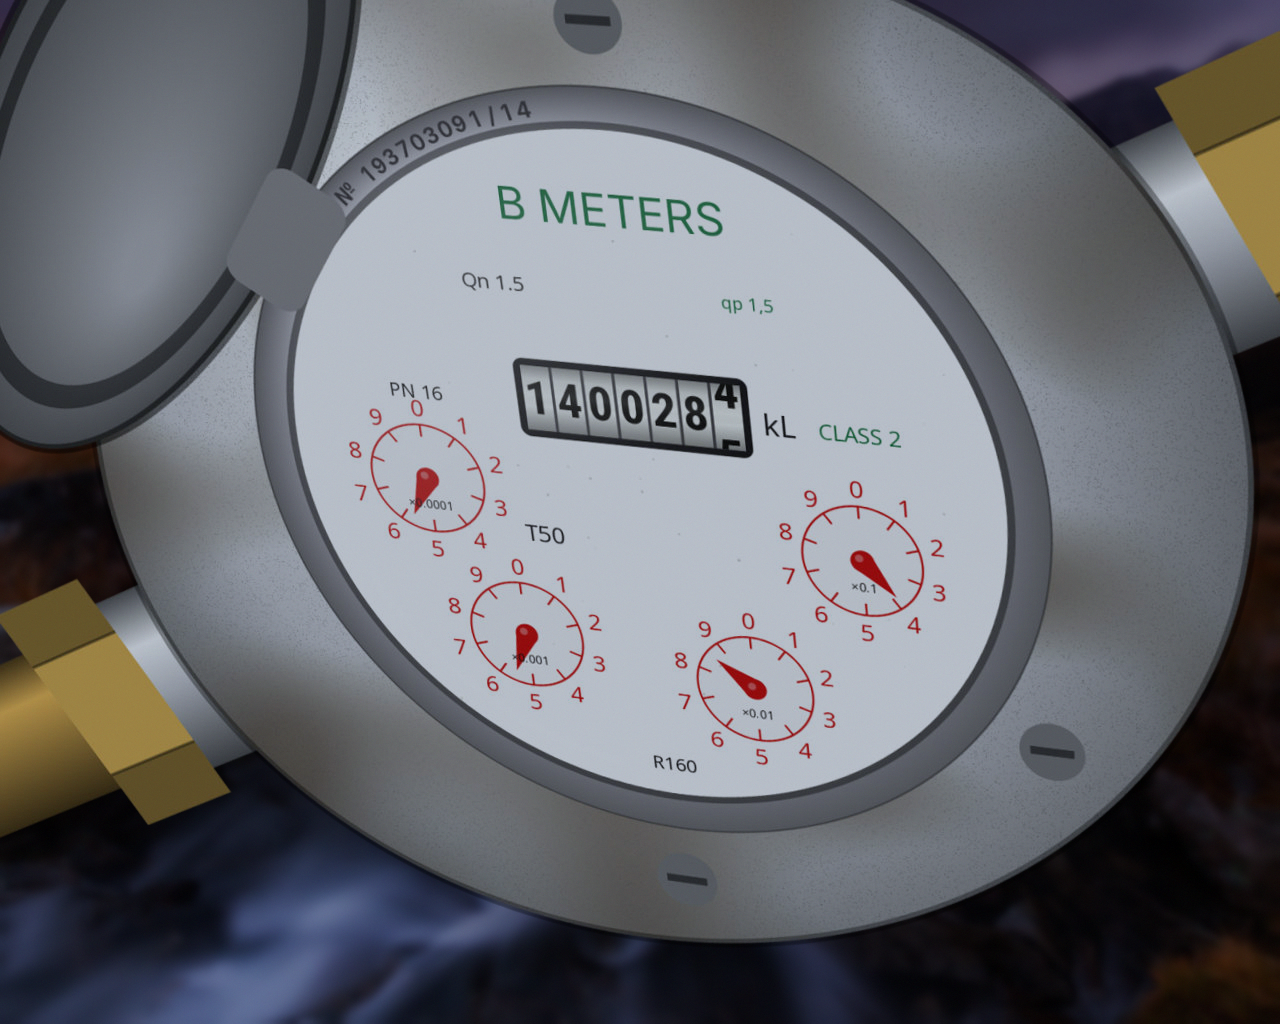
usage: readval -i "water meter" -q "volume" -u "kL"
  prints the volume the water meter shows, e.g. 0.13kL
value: 1400284.3855kL
